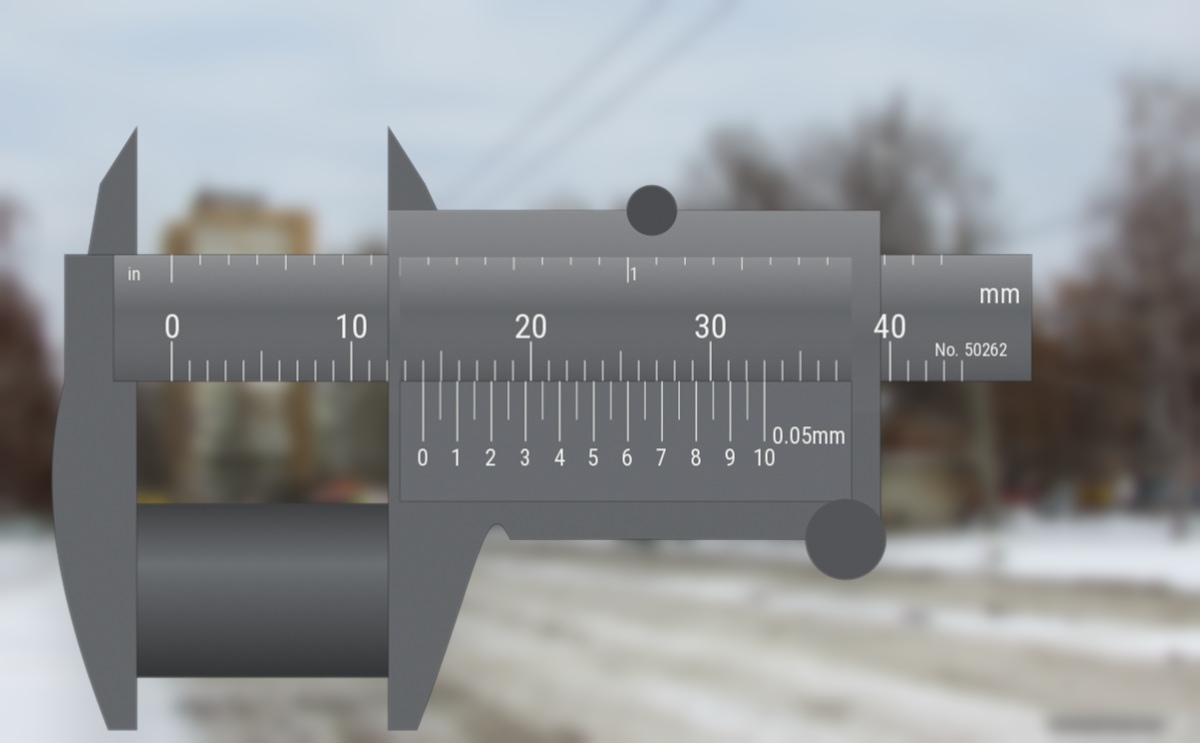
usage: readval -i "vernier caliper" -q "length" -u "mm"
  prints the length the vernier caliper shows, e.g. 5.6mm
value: 14.0mm
